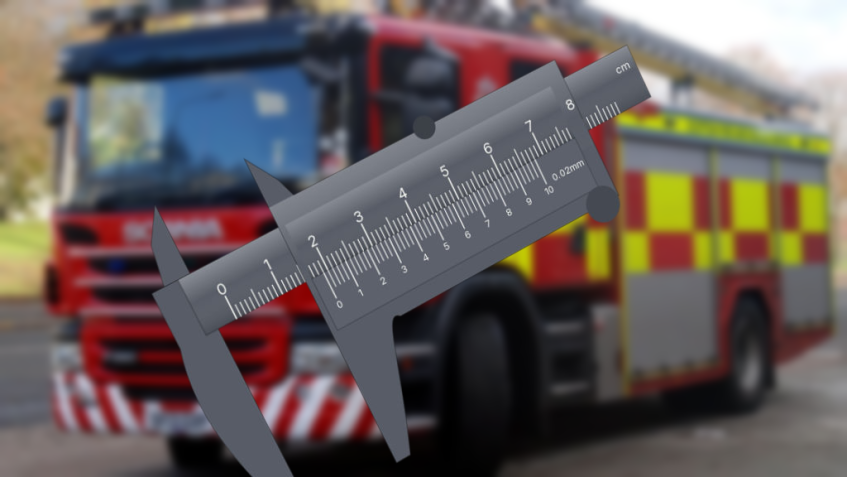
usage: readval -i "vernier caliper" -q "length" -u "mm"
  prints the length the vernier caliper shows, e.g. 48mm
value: 19.0mm
